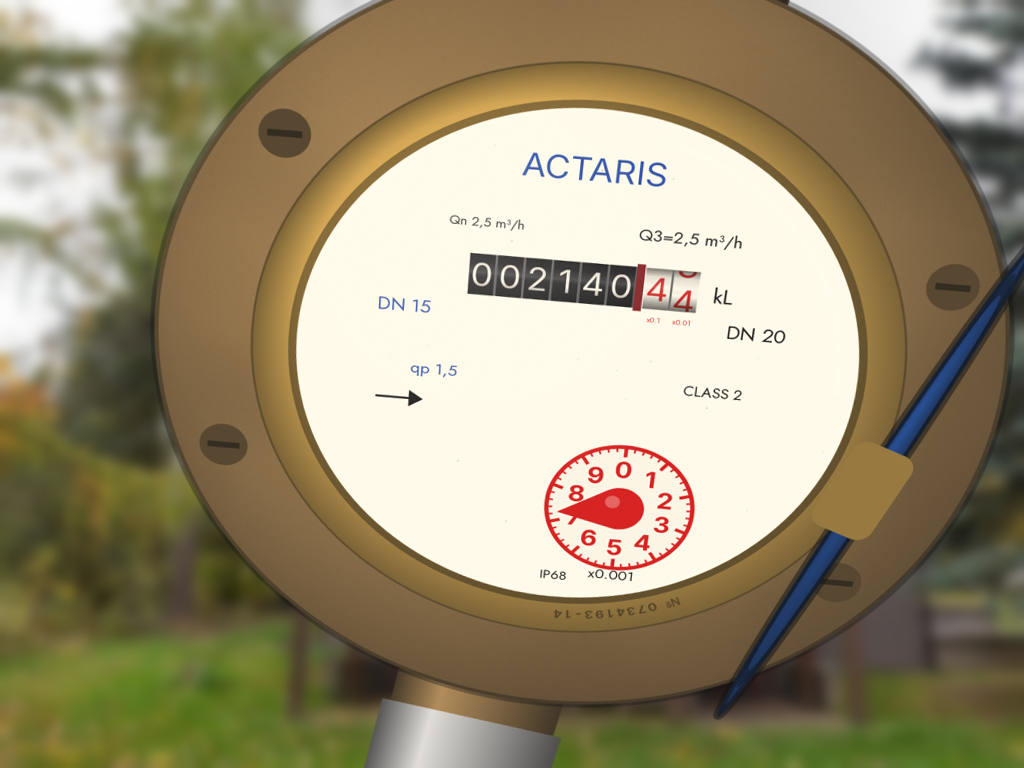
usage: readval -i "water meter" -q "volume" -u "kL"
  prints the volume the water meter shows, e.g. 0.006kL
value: 2140.437kL
